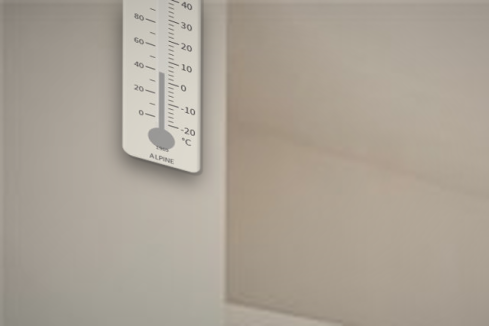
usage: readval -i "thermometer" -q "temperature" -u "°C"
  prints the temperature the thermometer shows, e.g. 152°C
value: 4°C
